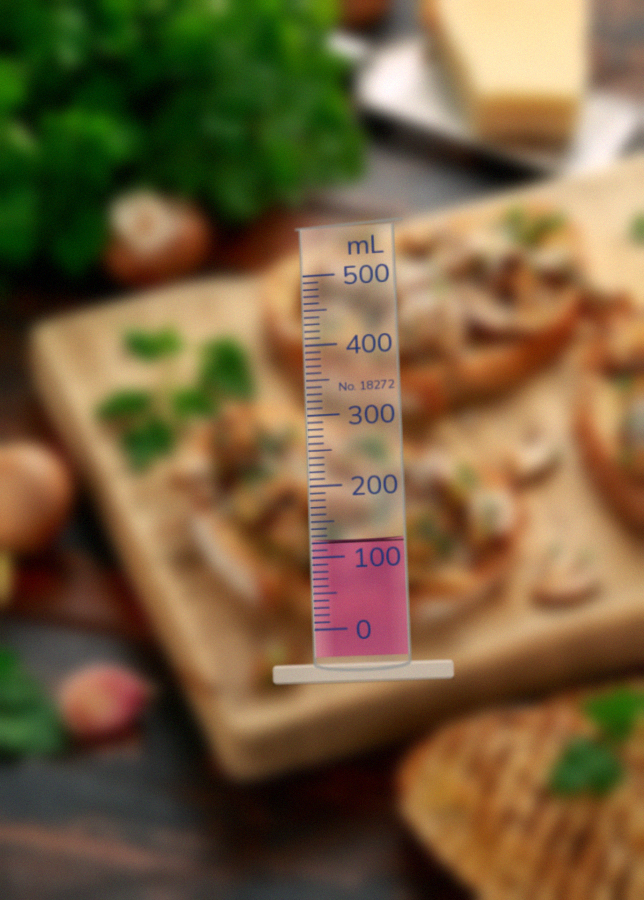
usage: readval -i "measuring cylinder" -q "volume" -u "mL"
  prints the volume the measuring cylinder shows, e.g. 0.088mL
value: 120mL
